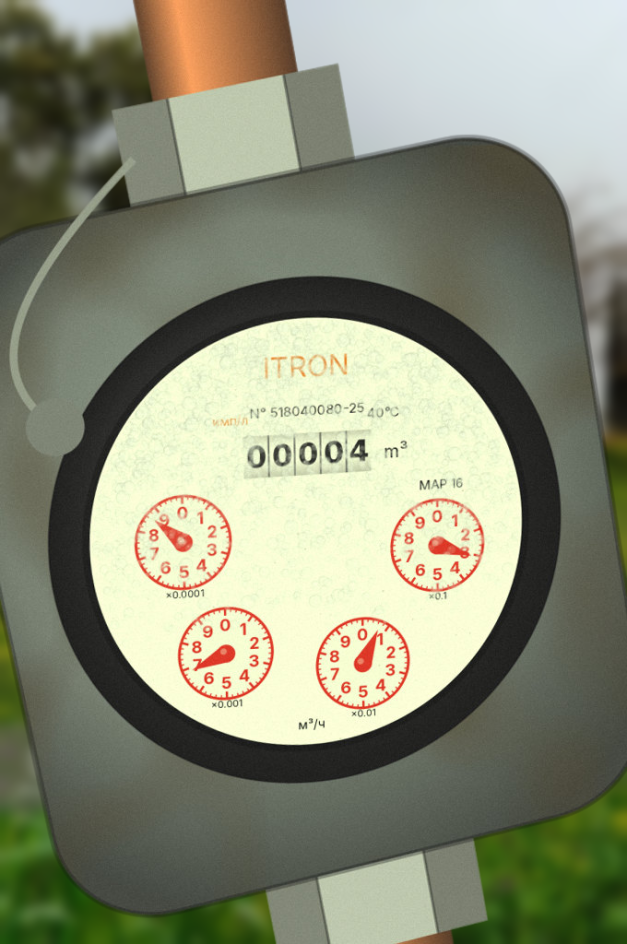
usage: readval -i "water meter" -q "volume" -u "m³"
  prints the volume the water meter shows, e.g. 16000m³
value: 4.3068m³
